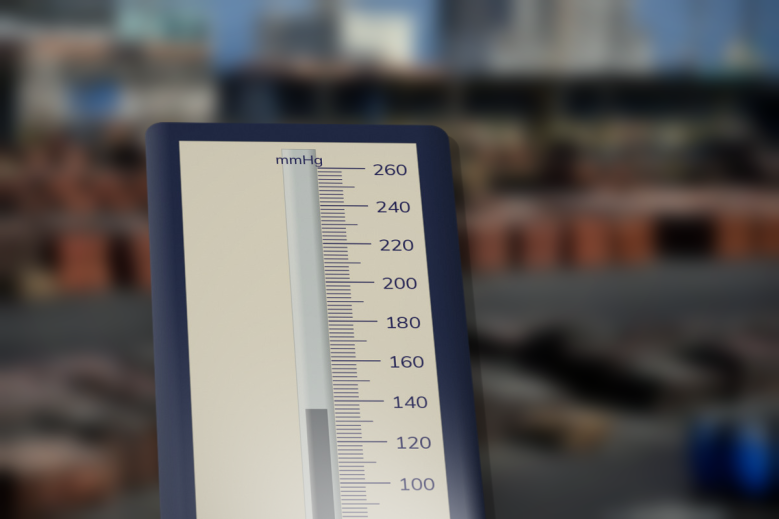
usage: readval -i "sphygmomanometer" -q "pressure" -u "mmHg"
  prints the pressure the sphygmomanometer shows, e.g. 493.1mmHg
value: 136mmHg
